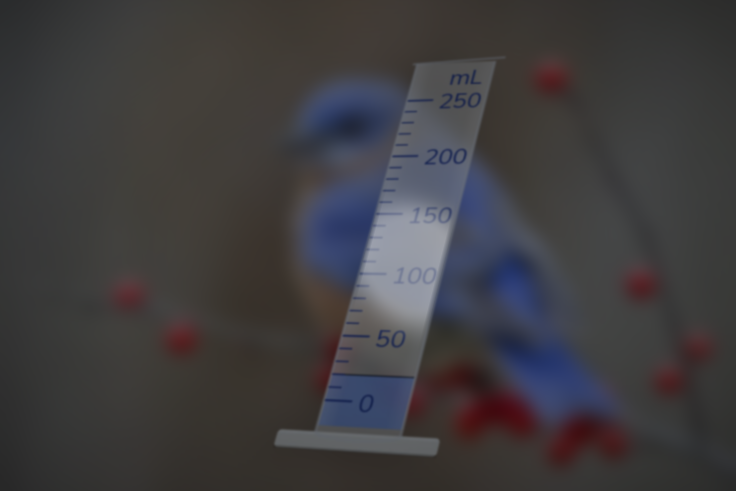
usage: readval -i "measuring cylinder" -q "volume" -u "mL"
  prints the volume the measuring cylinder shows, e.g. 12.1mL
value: 20mL
